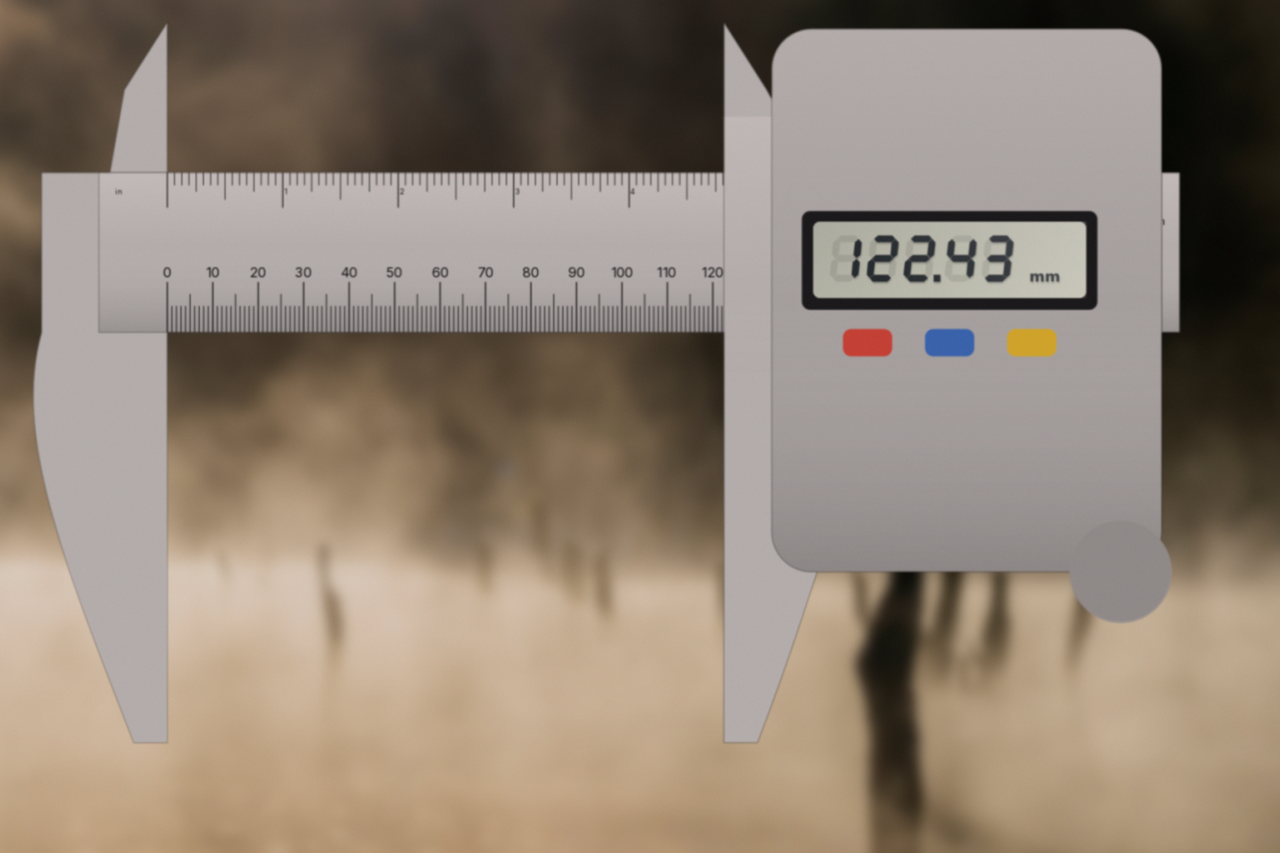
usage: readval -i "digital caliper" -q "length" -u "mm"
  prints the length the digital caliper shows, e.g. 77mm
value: 122.43mm
